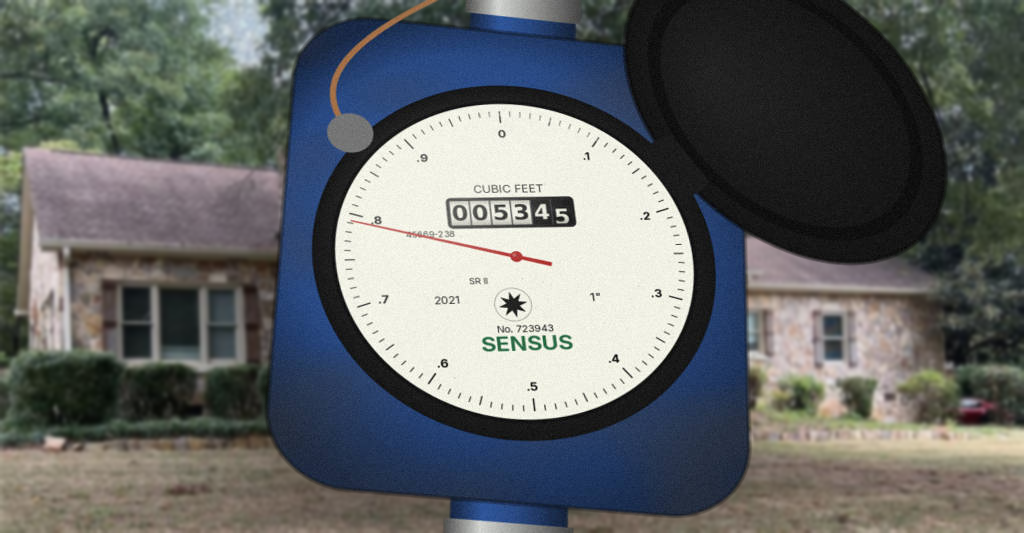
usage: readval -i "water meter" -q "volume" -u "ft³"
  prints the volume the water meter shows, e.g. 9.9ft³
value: 5344.79ft³
